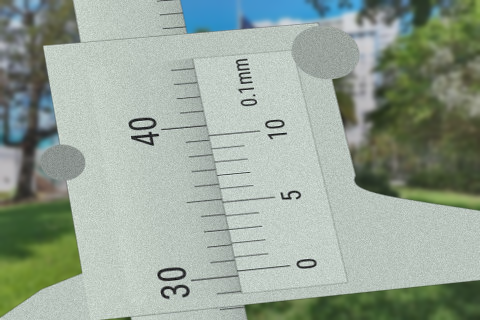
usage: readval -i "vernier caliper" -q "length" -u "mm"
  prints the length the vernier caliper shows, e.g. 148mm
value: 30.3mm
